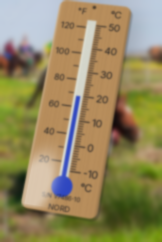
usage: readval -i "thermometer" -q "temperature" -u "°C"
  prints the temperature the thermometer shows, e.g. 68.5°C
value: 20°C
